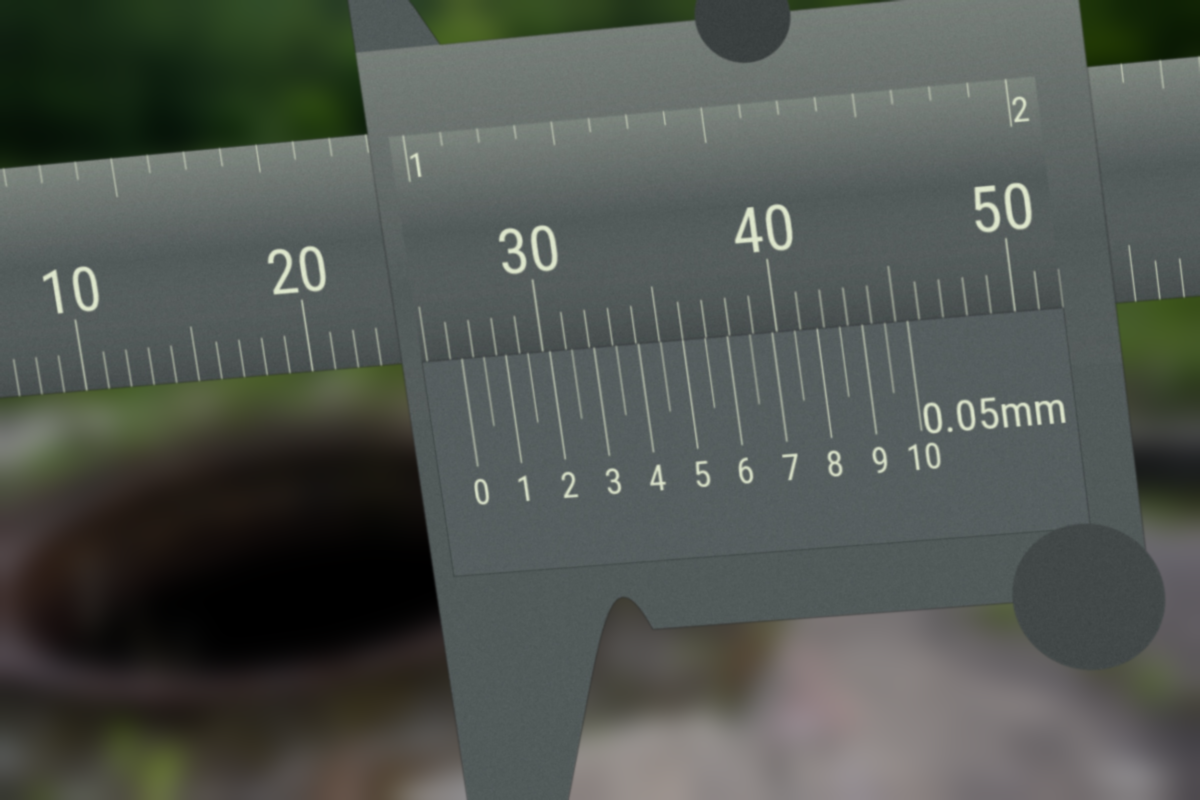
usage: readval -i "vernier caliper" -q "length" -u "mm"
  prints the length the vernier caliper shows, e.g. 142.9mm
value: 26.5mm
